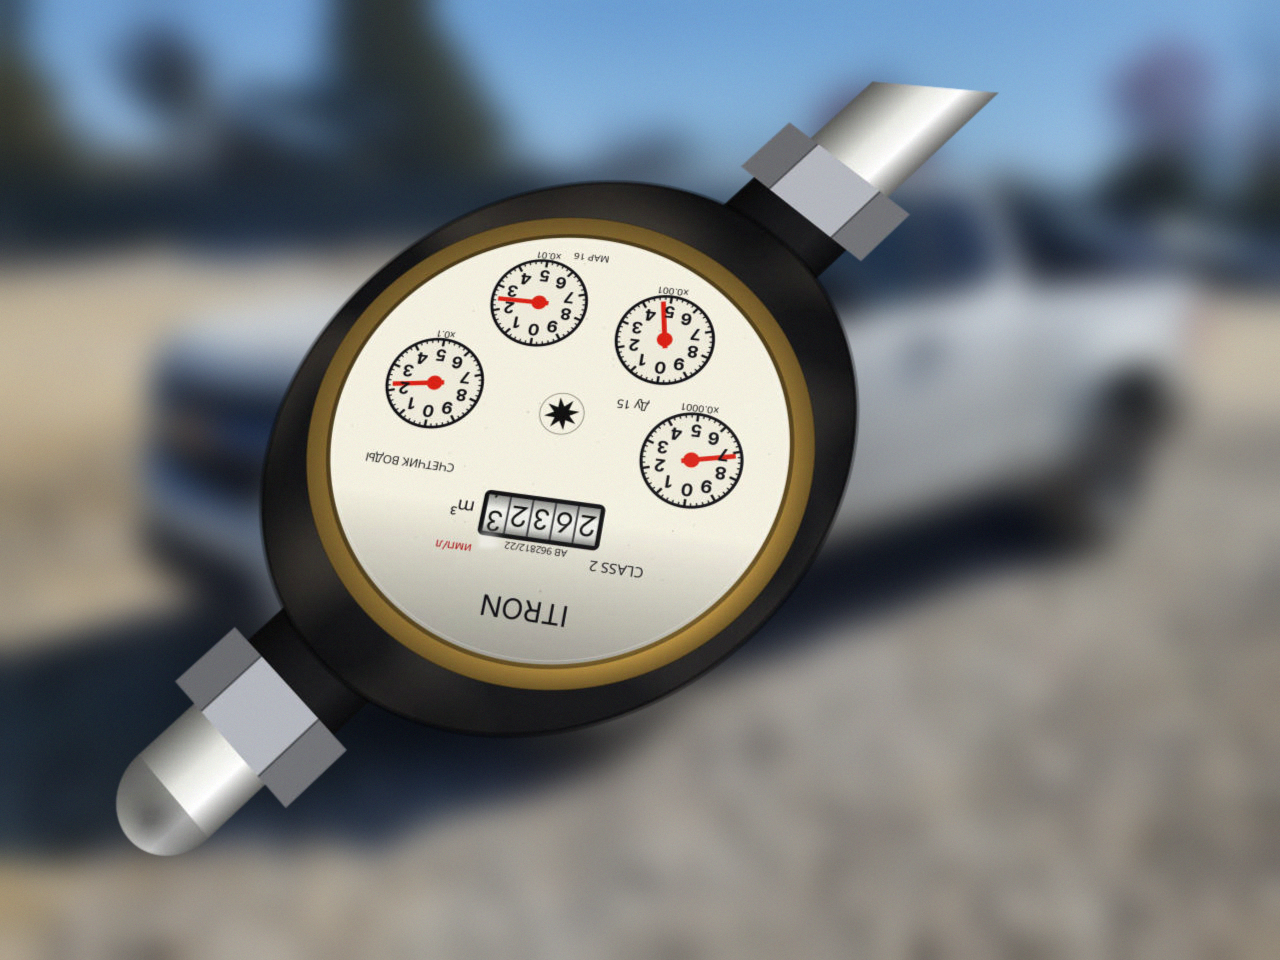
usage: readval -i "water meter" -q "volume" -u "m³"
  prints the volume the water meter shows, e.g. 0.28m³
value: 26323.2247m³
